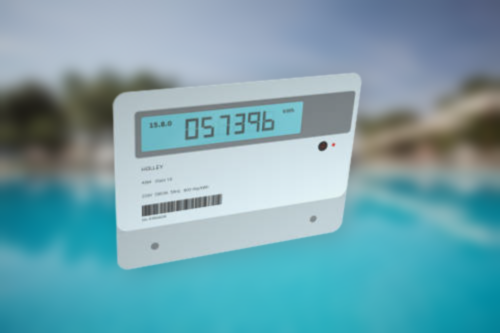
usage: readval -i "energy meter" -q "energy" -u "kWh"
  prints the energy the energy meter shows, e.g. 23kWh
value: 57396kWh
